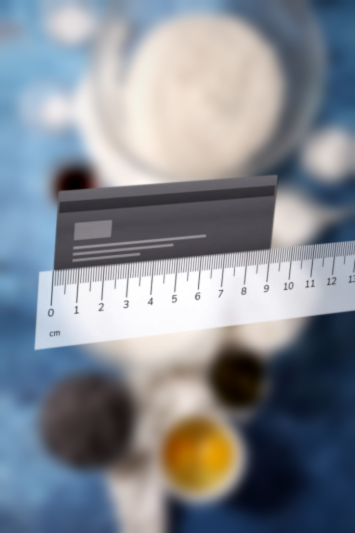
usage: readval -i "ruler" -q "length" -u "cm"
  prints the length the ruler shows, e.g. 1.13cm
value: 9cm
